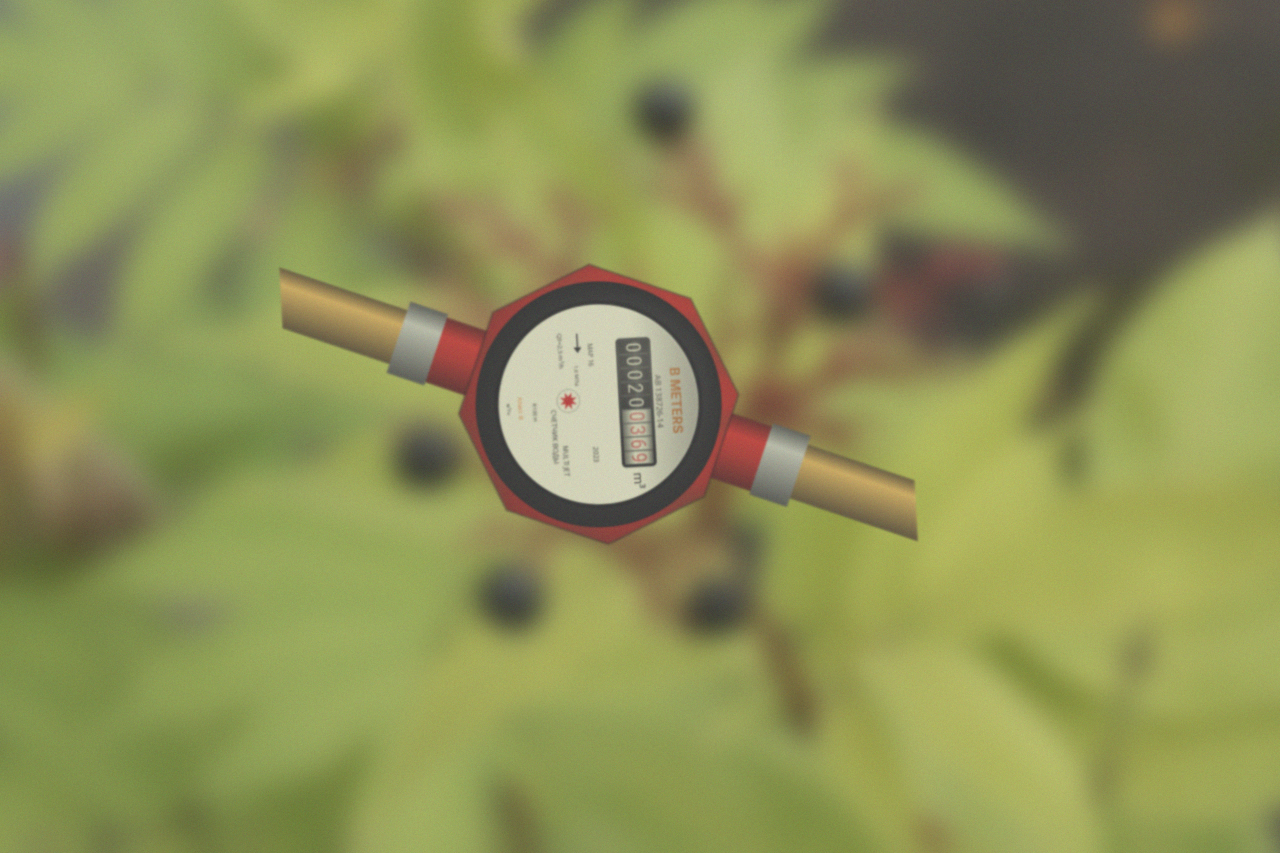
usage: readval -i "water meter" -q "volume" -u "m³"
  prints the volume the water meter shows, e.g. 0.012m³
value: 20.0369m³
